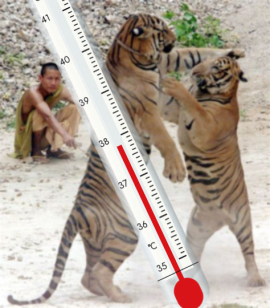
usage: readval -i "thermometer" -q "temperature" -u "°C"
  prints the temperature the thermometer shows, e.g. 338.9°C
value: 37.8°C
